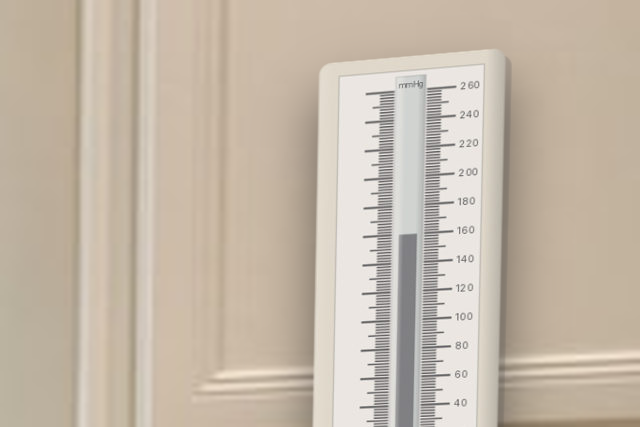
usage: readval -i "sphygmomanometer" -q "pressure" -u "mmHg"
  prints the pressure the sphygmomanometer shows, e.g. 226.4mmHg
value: 160mmHg
